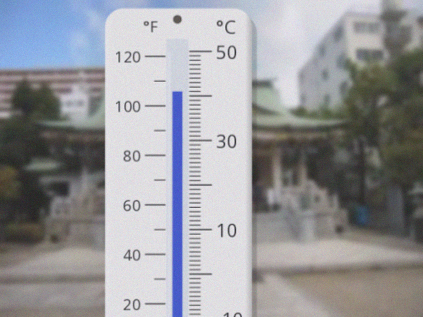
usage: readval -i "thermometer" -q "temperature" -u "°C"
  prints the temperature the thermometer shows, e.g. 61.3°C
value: 41°C
